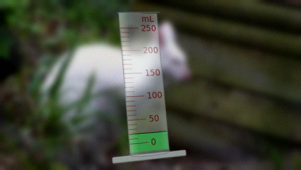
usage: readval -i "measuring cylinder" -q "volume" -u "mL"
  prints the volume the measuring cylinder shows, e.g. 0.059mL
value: 20mL
